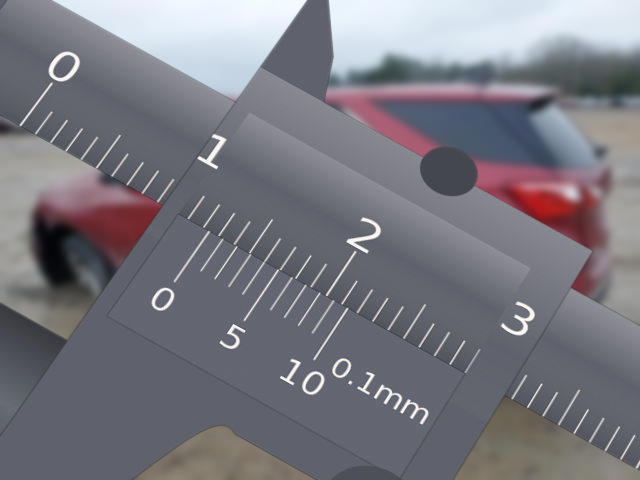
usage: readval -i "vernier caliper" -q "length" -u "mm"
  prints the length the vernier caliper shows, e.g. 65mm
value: 12.4mm
